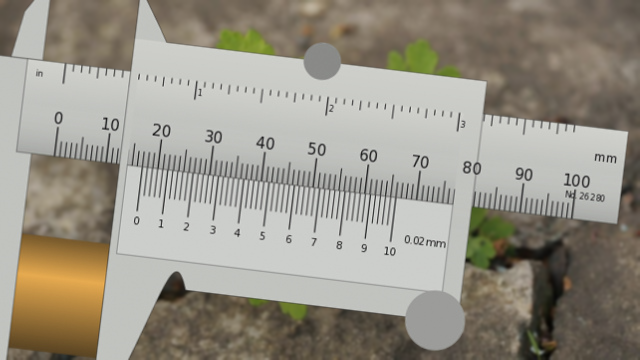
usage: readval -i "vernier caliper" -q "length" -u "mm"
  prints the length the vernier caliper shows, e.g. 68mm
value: 17.0mm
